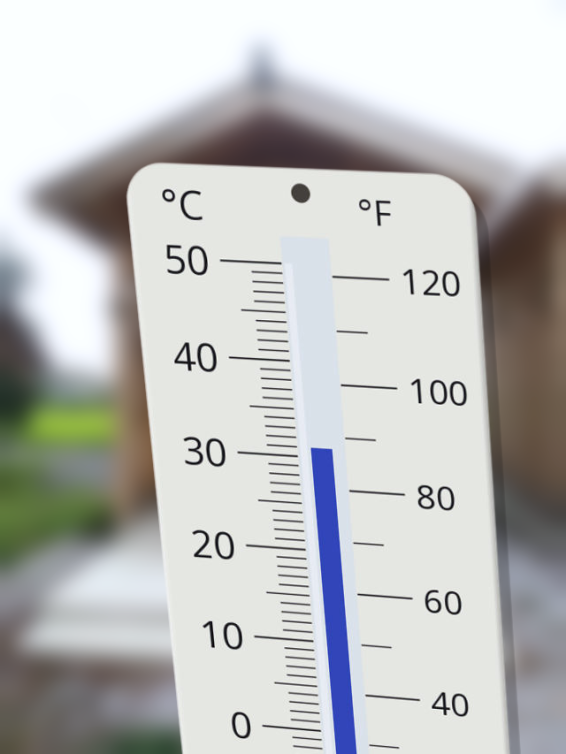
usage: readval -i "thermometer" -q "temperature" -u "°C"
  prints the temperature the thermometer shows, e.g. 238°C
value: 31°C
